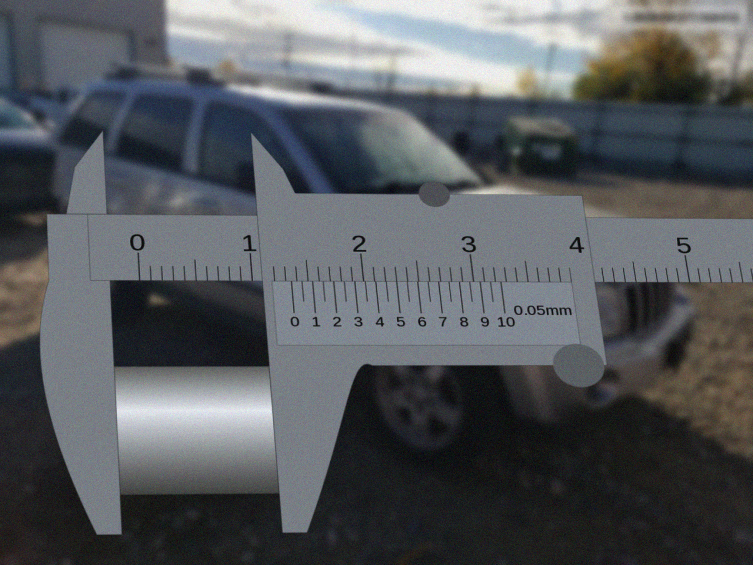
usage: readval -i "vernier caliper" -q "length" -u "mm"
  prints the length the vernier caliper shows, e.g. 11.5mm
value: 13.5mm
